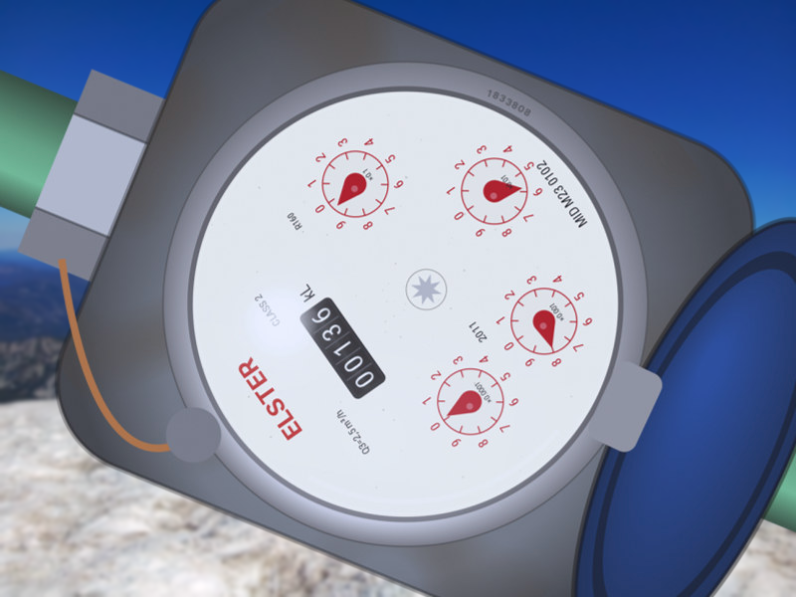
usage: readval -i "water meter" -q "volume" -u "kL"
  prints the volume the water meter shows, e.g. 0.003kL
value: 135.9580kL
